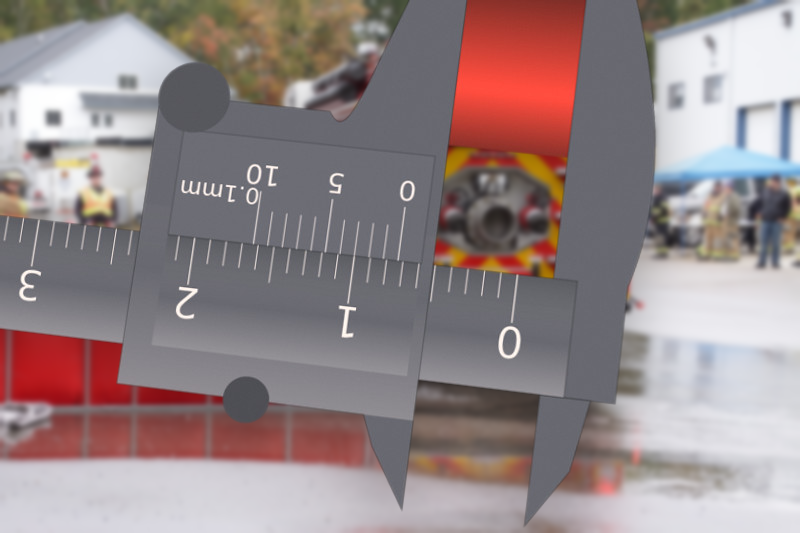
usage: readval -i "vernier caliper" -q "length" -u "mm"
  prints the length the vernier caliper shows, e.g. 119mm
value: 7.3mm
